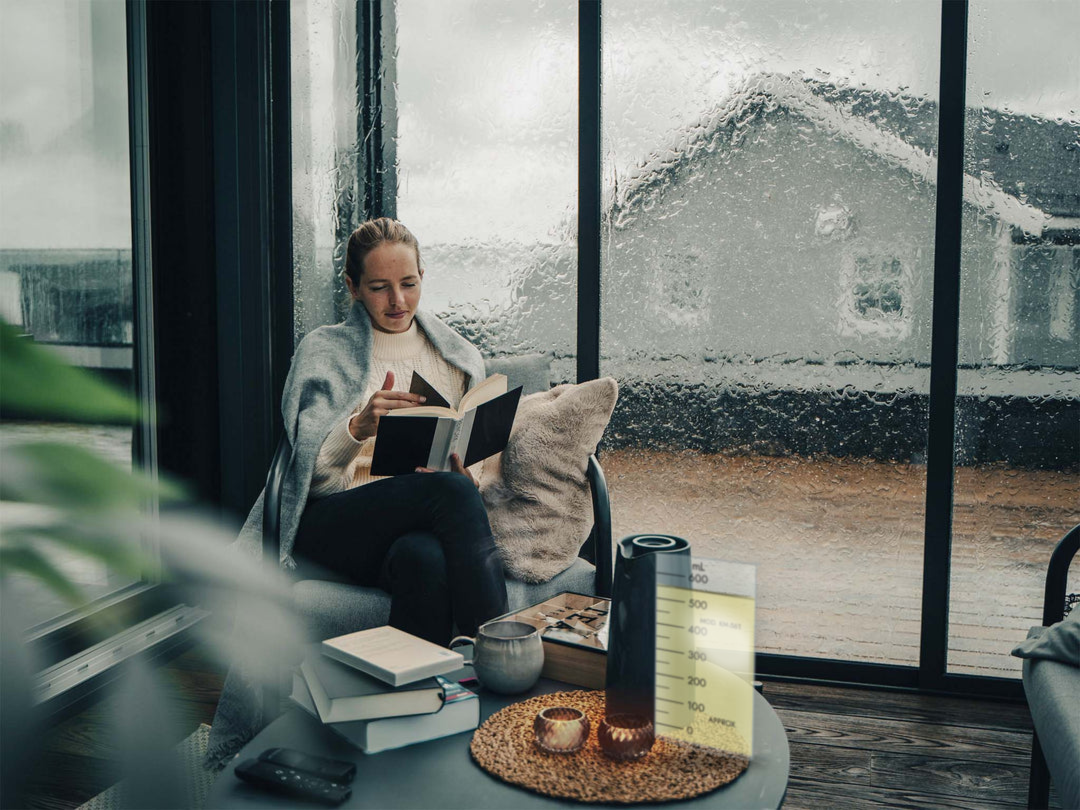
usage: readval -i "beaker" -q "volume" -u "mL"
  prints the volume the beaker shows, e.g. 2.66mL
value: 550mL
